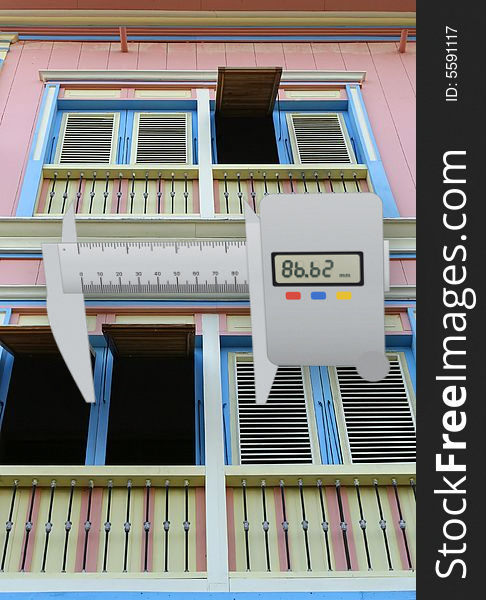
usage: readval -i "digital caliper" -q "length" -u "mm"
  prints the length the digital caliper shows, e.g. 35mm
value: 86.62mm
